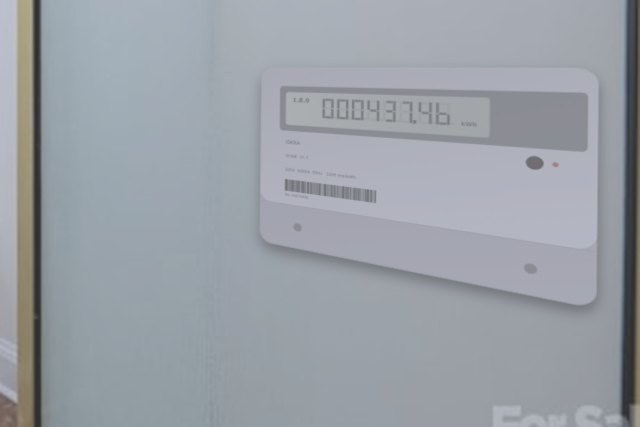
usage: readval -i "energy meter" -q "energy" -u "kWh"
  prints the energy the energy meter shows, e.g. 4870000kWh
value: 437.46kWh
